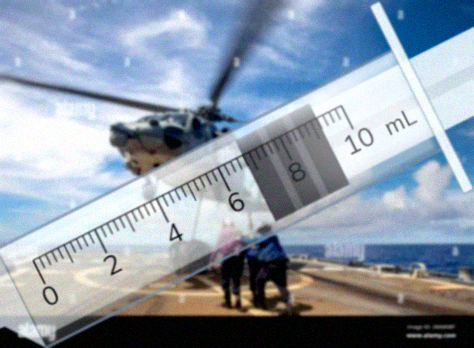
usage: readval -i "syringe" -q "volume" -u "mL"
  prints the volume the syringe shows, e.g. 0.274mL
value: 6.8mL
